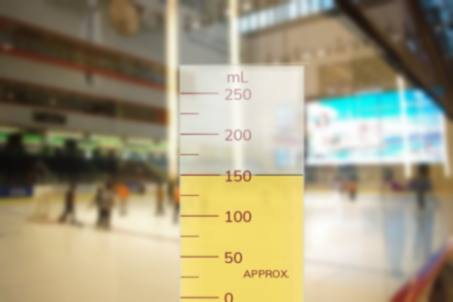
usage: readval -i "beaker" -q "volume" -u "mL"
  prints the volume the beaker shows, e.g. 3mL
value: 150mL
